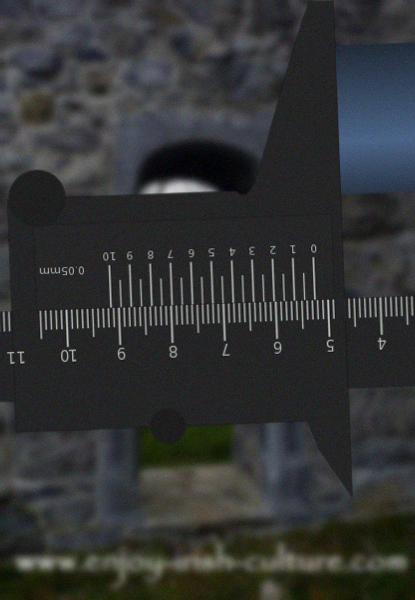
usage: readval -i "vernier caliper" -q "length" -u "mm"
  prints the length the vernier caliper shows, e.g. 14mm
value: 52.5mm
